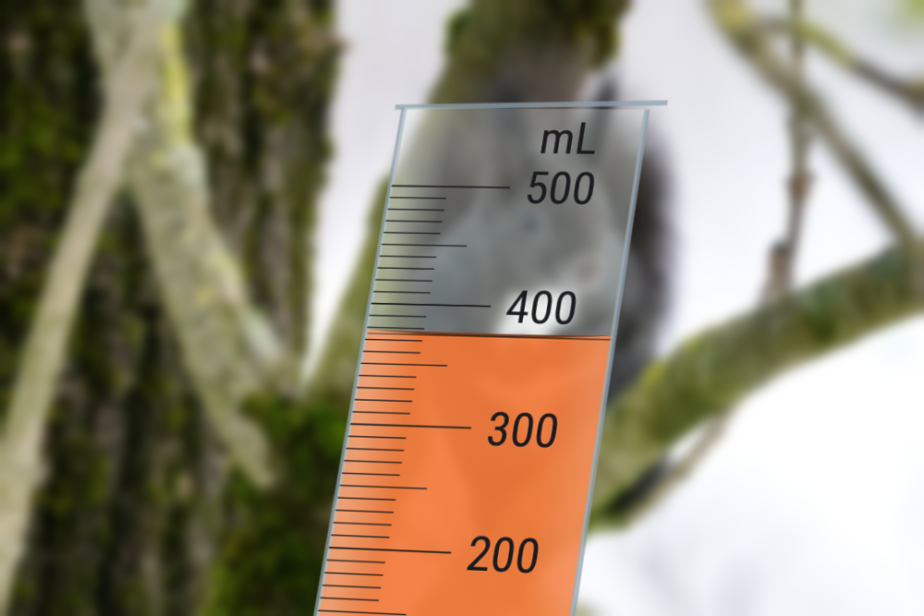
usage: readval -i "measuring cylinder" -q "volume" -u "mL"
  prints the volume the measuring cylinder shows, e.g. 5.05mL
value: 375mL
